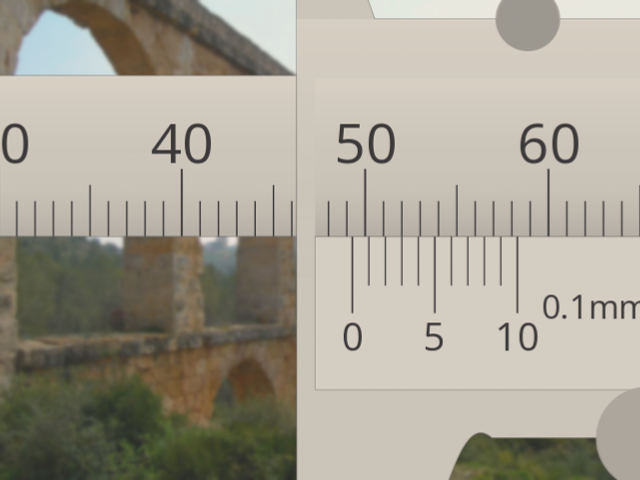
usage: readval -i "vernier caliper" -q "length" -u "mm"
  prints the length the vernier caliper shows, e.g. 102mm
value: 49.3mm
